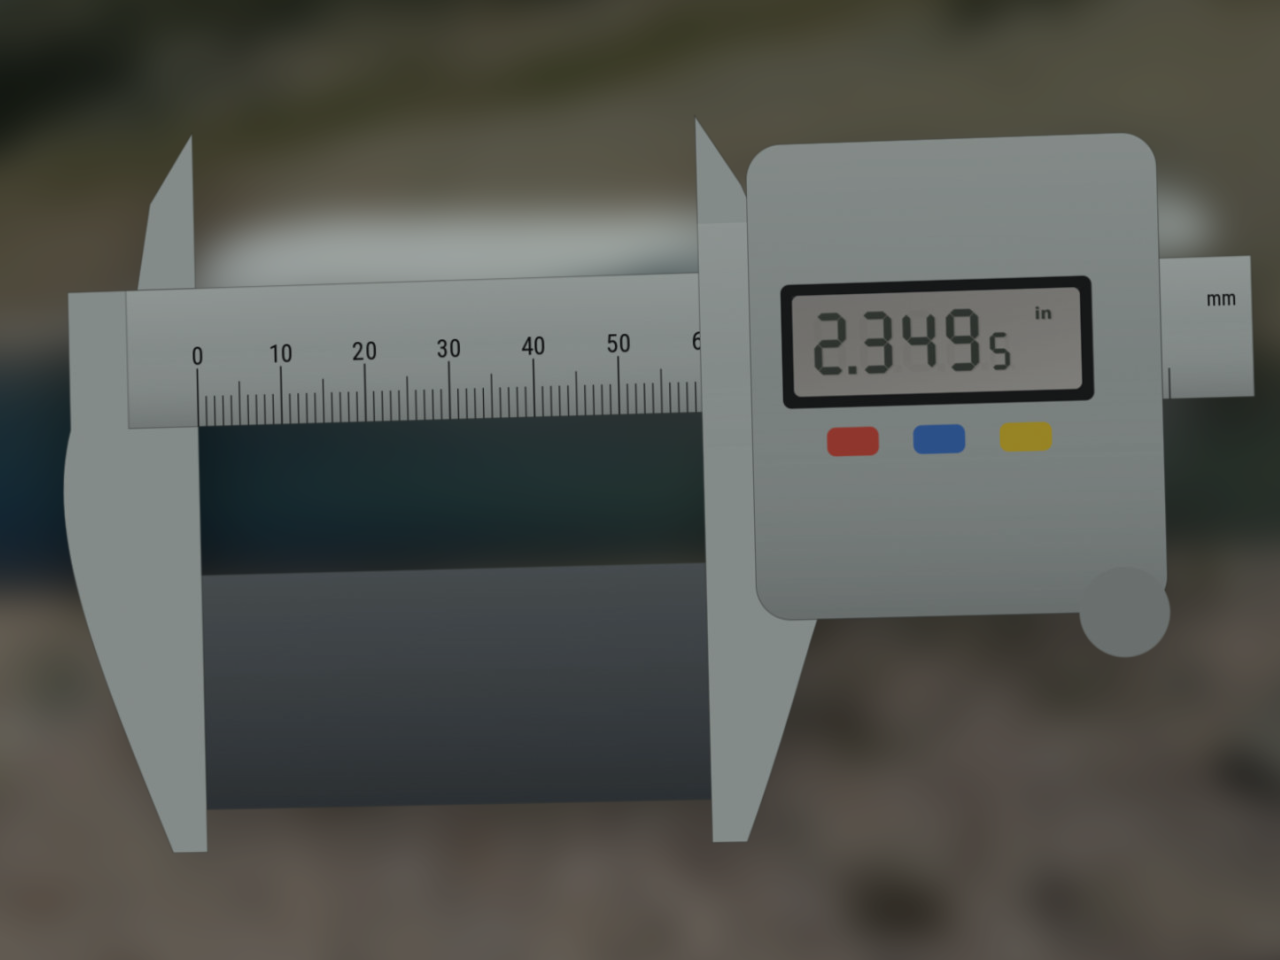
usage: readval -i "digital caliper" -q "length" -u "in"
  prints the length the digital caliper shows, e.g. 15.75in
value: 2.3495in
